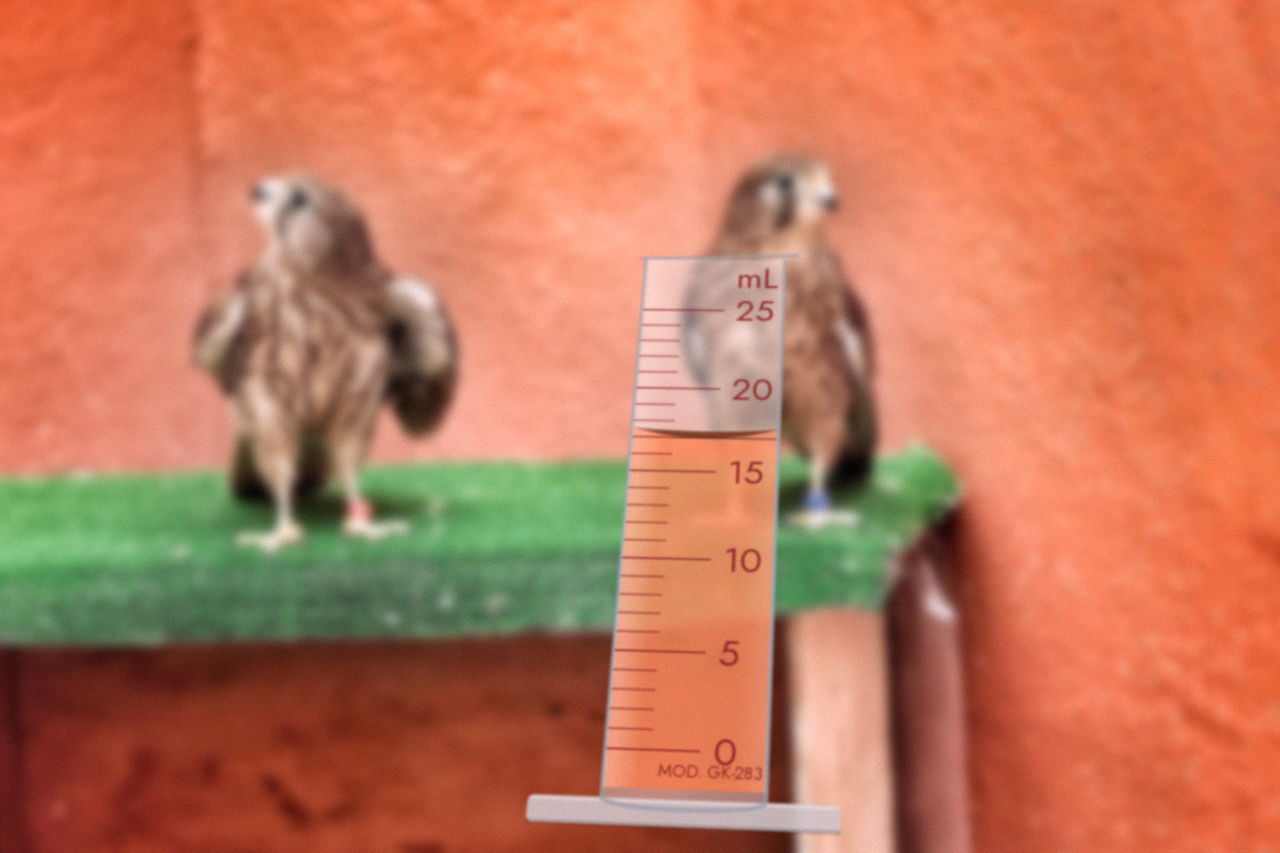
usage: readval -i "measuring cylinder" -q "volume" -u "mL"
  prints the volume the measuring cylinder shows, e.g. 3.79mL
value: 17mL
